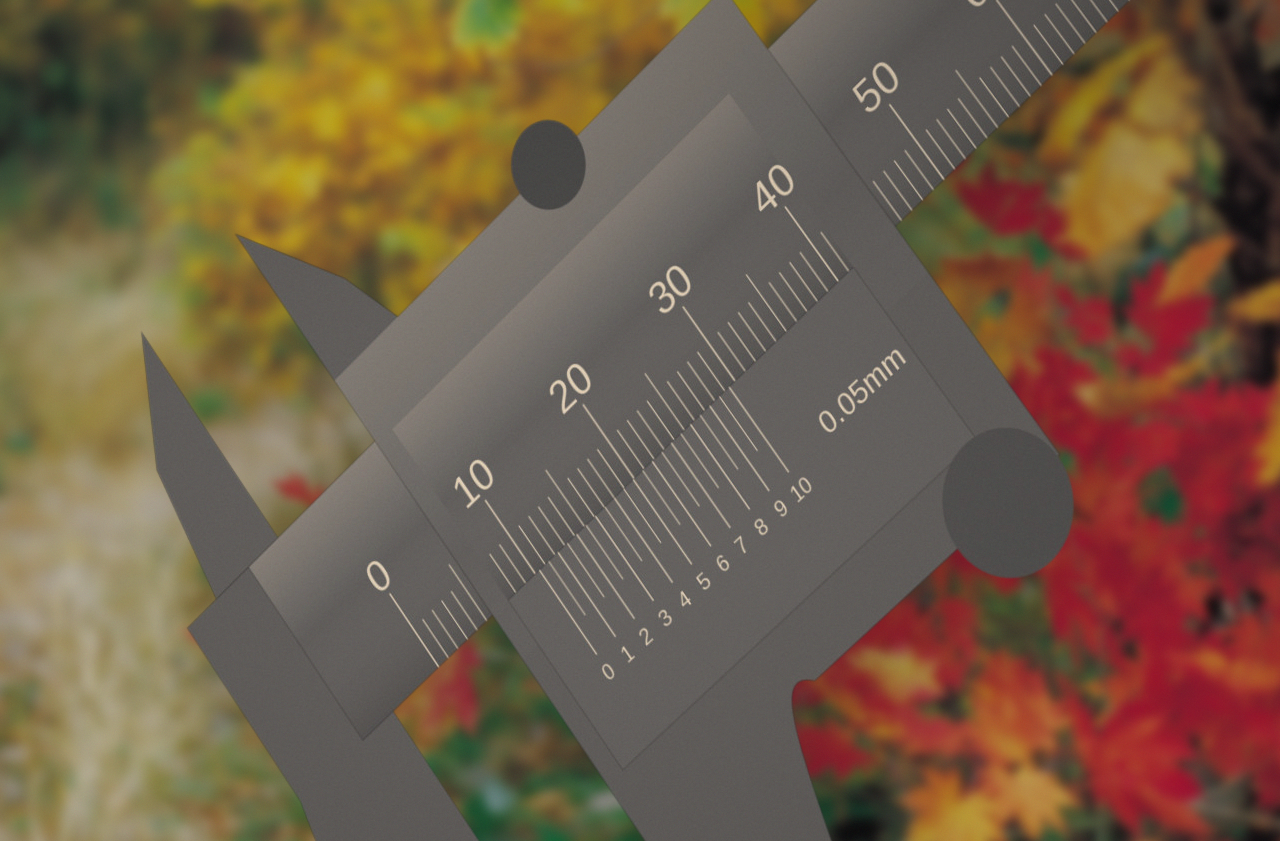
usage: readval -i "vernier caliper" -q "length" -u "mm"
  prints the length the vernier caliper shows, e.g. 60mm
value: 10.4mm
